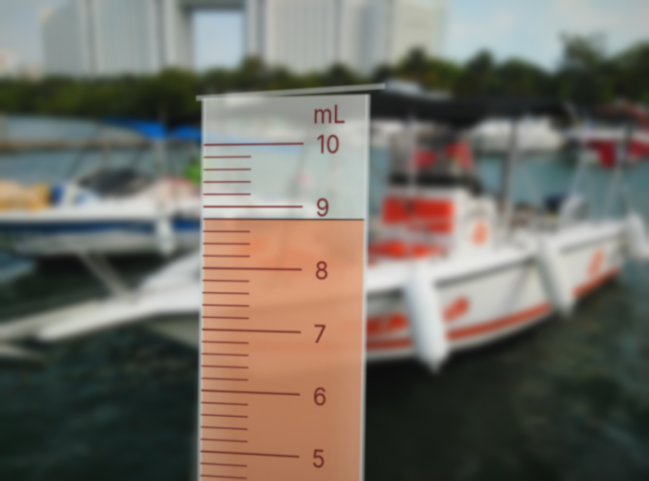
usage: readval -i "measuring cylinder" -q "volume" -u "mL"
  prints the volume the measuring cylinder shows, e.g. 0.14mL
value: 8.8mL
